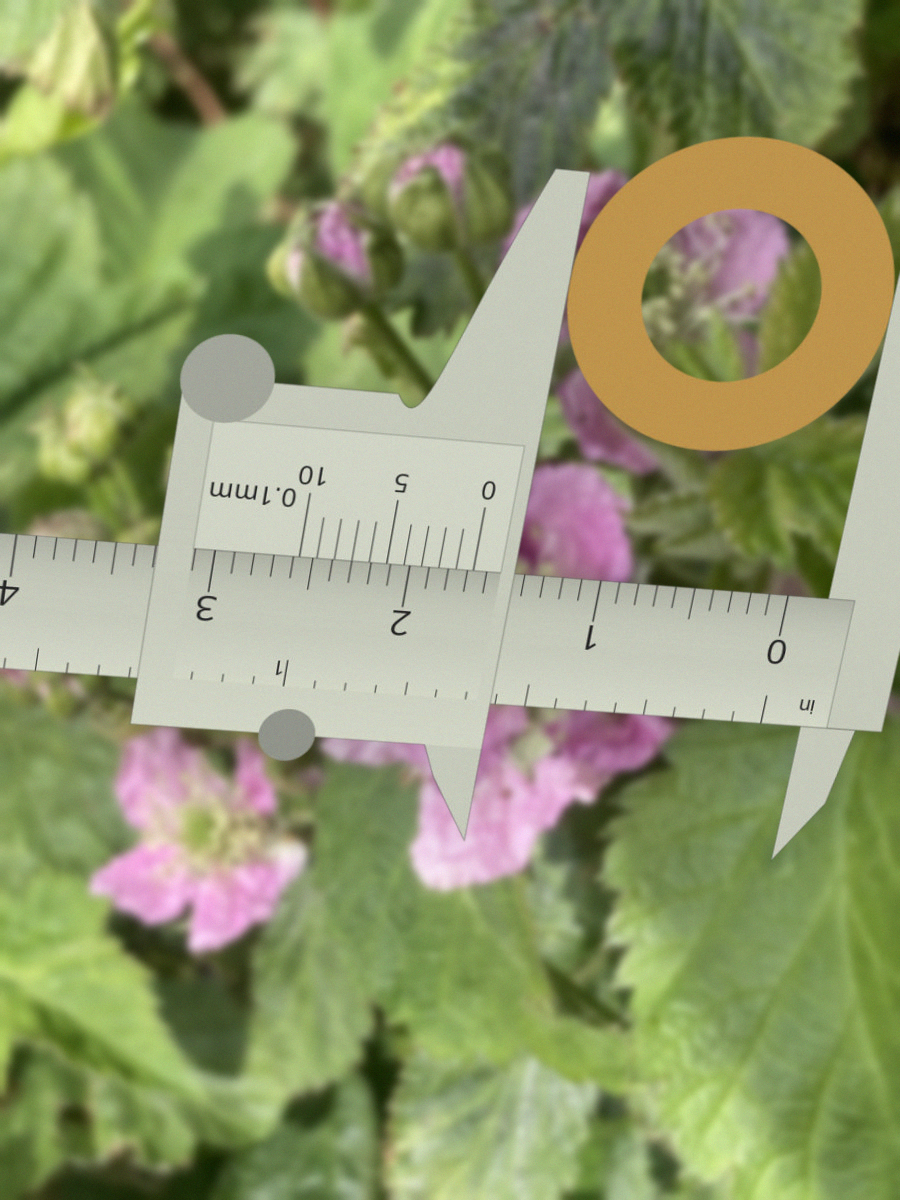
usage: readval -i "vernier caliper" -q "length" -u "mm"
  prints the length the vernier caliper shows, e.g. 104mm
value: 16.7mm
